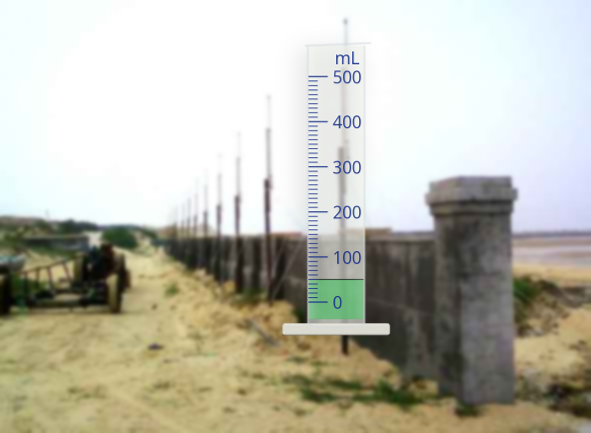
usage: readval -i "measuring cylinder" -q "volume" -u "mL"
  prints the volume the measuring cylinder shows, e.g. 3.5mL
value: 50mL
